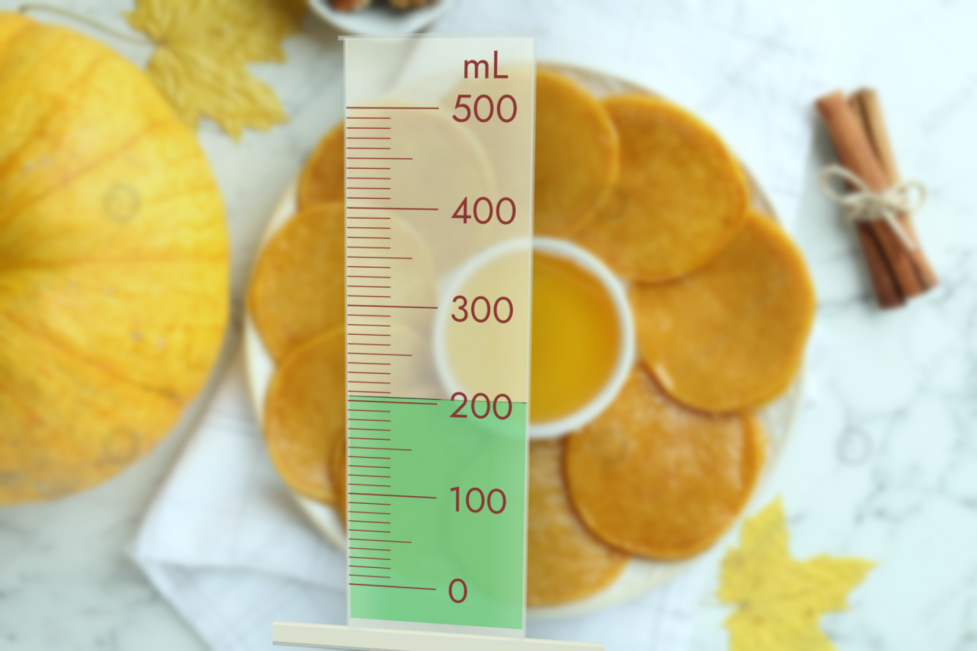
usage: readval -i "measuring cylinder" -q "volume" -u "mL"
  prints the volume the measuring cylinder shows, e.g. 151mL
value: 205mL
